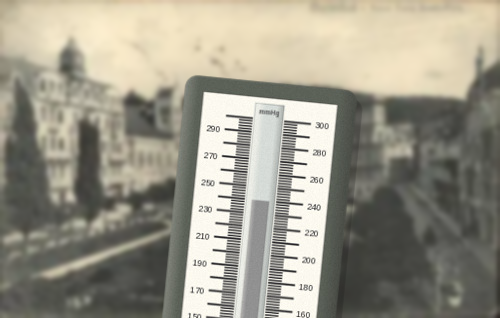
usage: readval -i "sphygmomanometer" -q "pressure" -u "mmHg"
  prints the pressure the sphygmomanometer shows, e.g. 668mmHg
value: 240mmHg
